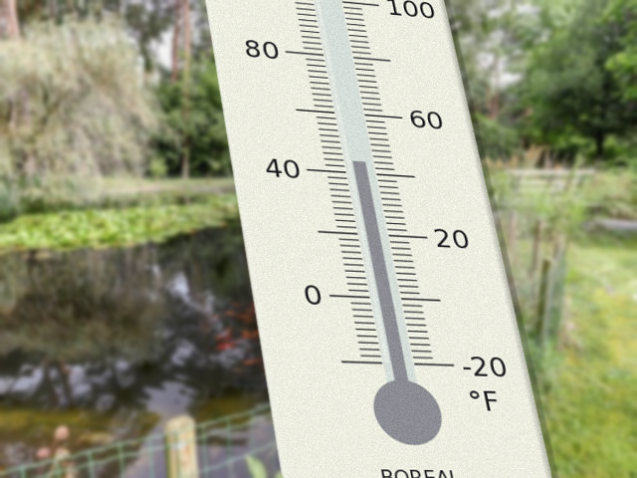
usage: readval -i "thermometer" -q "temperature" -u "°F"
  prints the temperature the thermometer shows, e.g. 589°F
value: 44°F
